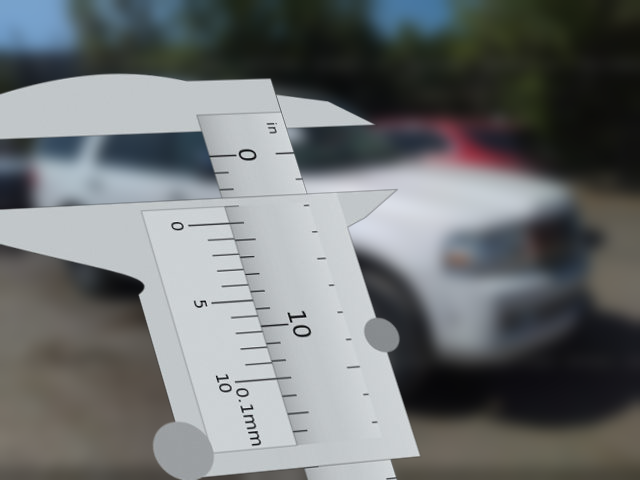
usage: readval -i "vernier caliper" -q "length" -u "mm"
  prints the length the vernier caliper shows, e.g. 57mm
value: 4.0mm
